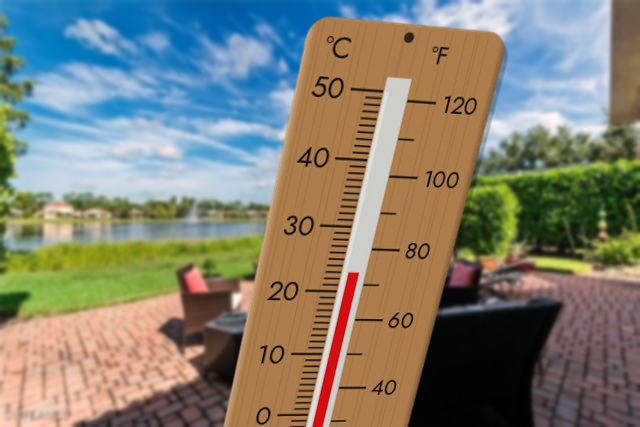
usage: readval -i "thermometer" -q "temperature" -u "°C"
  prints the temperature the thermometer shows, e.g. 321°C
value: 23°C
